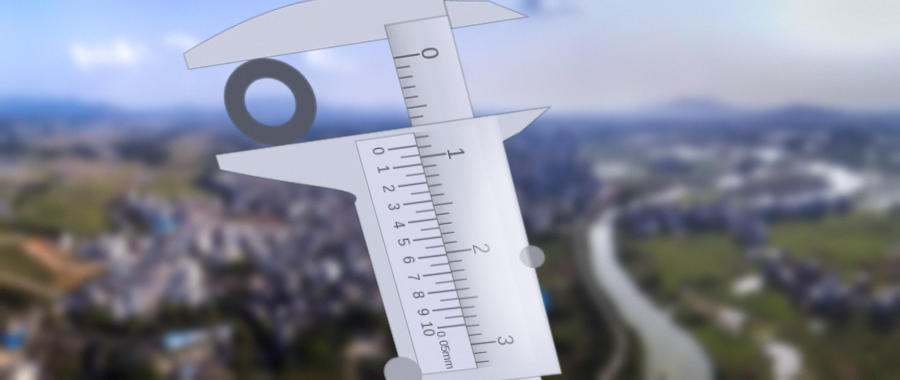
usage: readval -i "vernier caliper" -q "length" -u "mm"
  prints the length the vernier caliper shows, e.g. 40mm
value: 8.8mm
